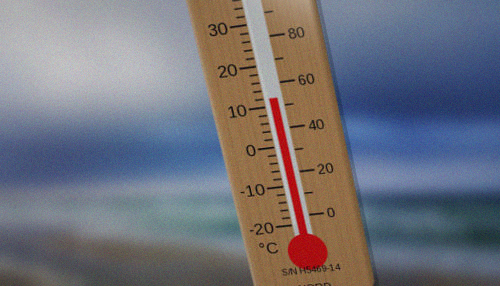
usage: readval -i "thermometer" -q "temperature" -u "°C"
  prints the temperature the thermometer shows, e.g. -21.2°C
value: 12°C
